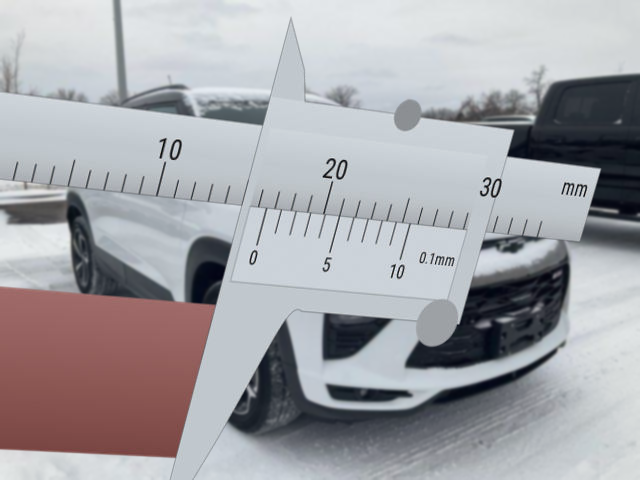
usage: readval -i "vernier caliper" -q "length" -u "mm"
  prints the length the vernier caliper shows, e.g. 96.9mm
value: 16.5mm
